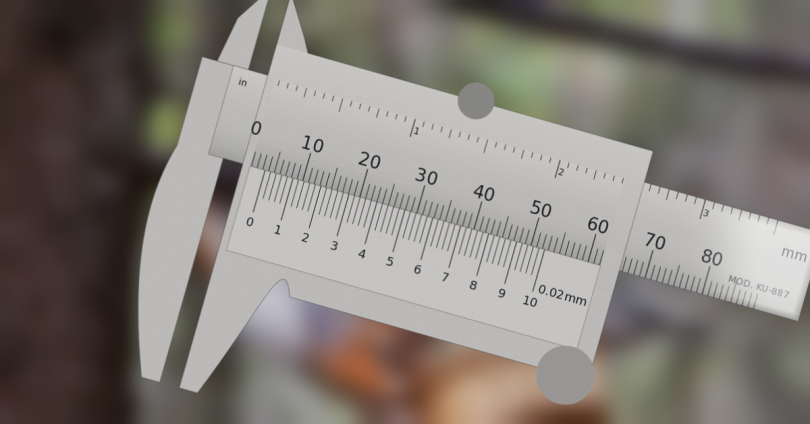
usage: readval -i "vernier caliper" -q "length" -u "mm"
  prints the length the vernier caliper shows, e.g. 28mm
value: 3.4mm
